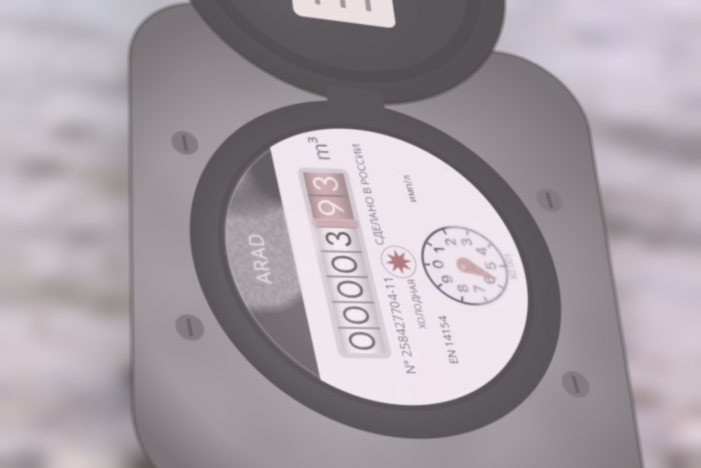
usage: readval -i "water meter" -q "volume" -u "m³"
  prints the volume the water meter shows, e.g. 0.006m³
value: 3.935m³
